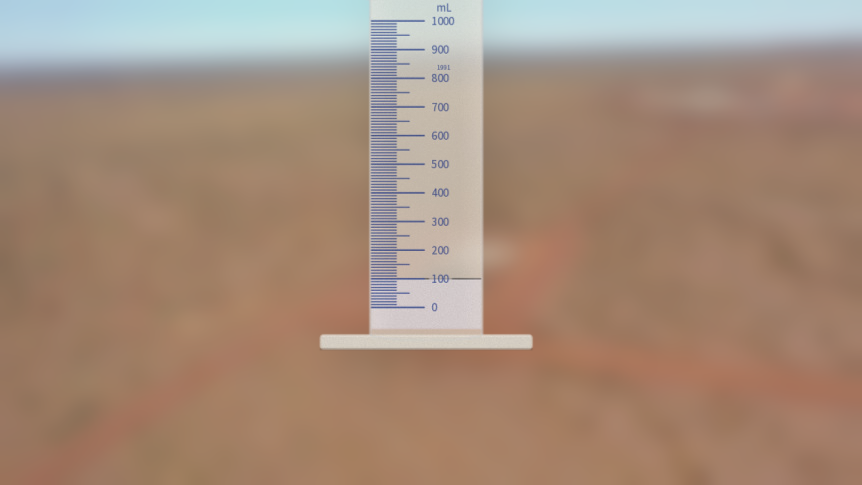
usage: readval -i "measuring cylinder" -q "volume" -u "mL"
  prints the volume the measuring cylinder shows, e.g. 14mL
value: 100mL
